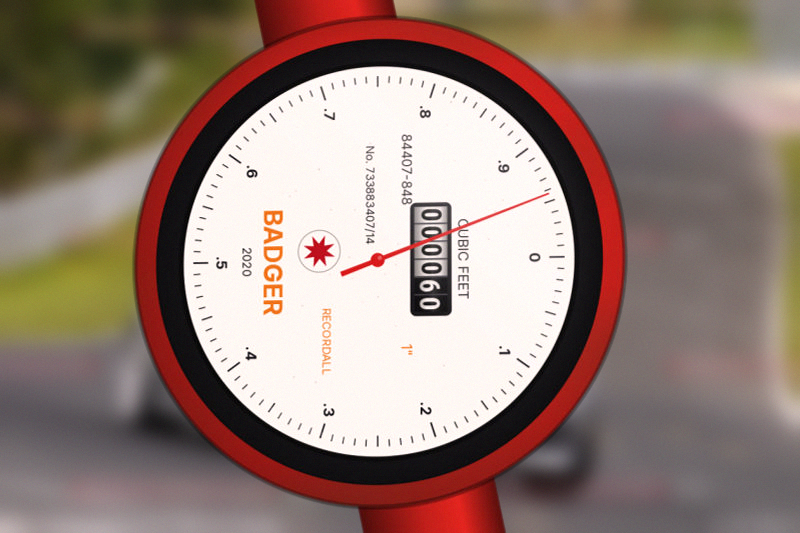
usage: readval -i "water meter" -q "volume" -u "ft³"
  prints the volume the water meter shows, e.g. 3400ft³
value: 59.94ft³
